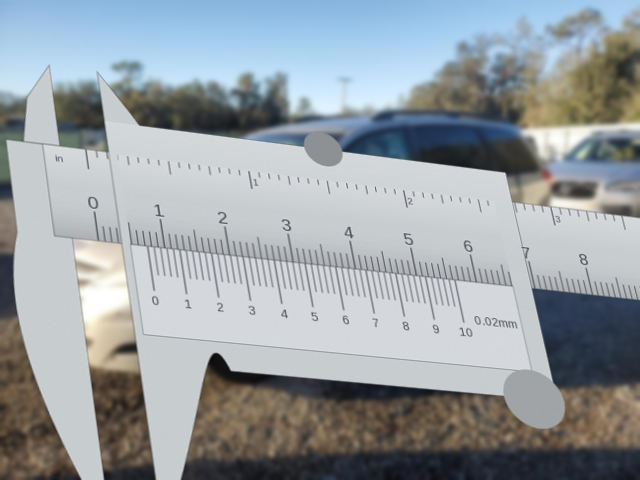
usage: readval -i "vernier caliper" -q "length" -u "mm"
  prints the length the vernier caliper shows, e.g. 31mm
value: 7.4mm
